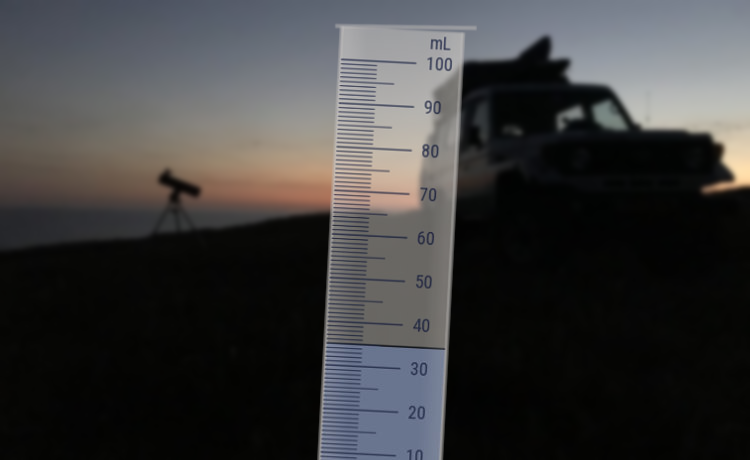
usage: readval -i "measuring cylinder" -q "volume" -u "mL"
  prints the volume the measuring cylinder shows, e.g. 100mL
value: 35mL
